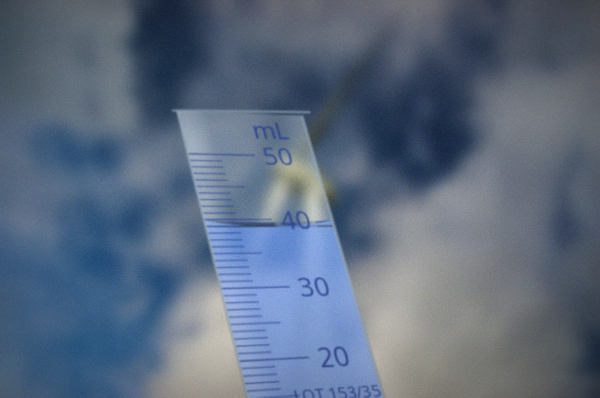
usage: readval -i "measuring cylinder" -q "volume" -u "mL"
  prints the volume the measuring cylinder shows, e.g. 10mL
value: 39mL
